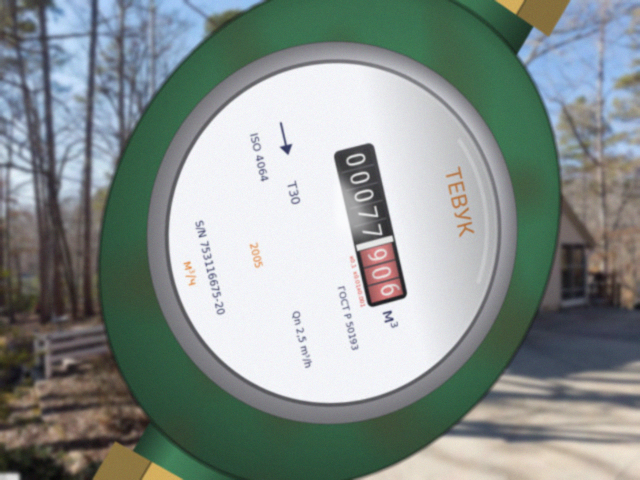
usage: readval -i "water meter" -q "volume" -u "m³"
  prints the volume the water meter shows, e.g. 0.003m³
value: 77.906m³
